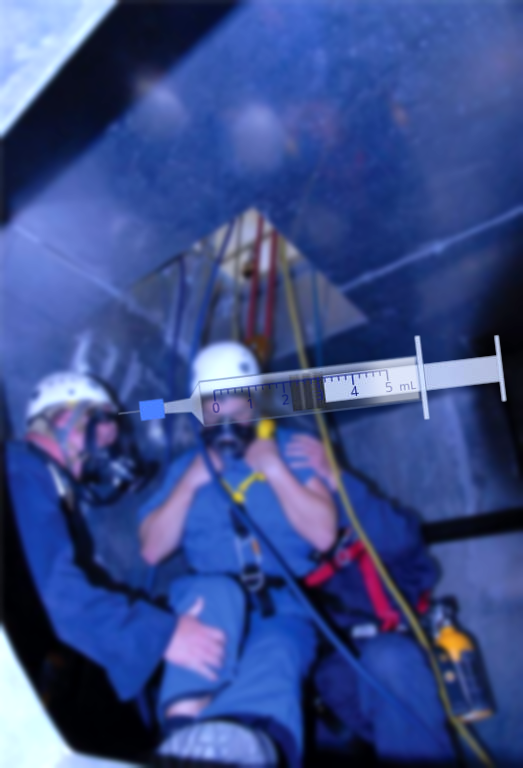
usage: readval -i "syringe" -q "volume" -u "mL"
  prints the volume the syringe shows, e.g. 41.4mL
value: 2.2mL
